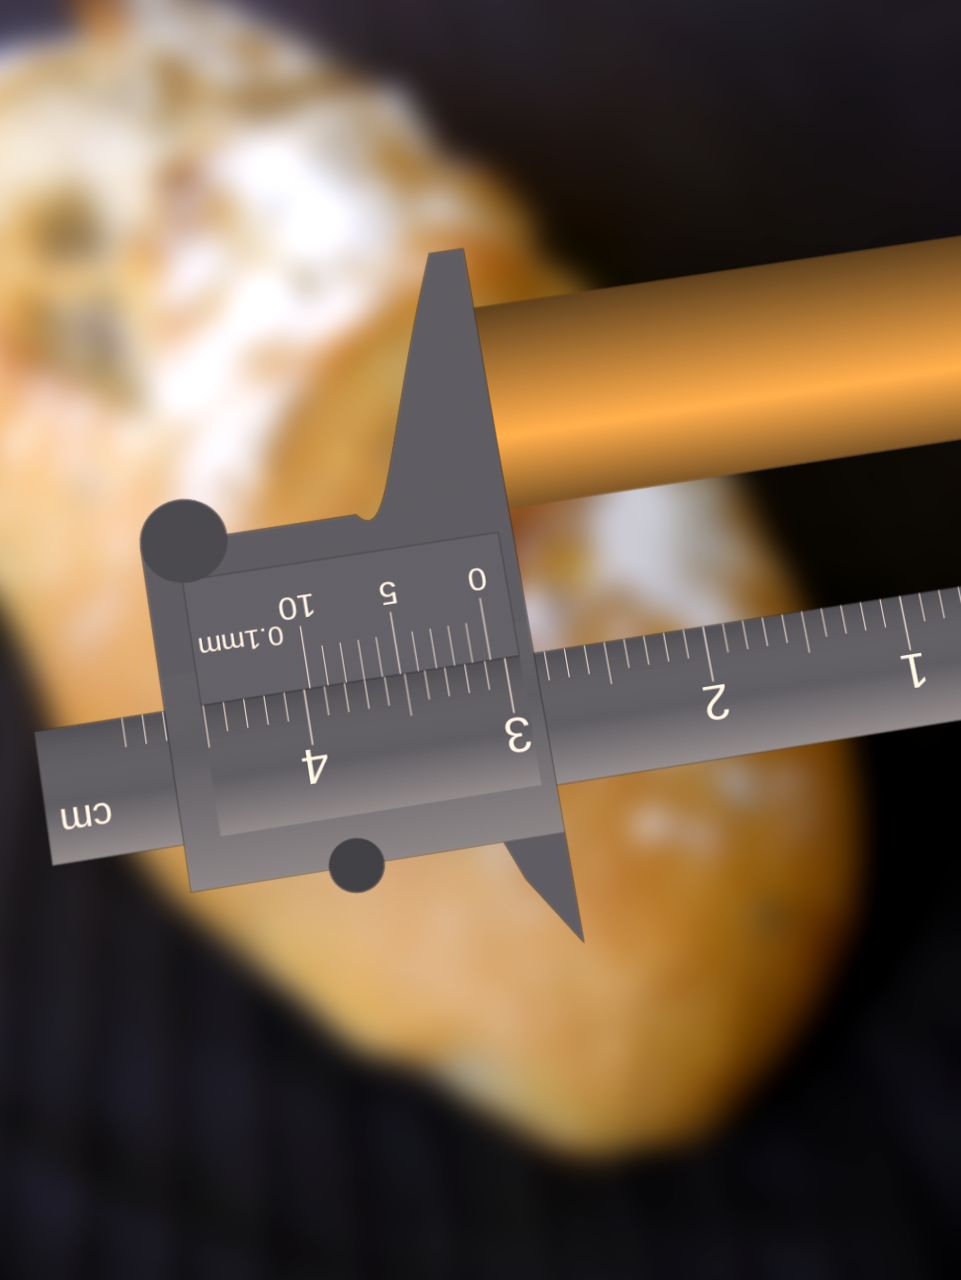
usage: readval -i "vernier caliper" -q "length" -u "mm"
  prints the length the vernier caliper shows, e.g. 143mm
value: 30.7mm
